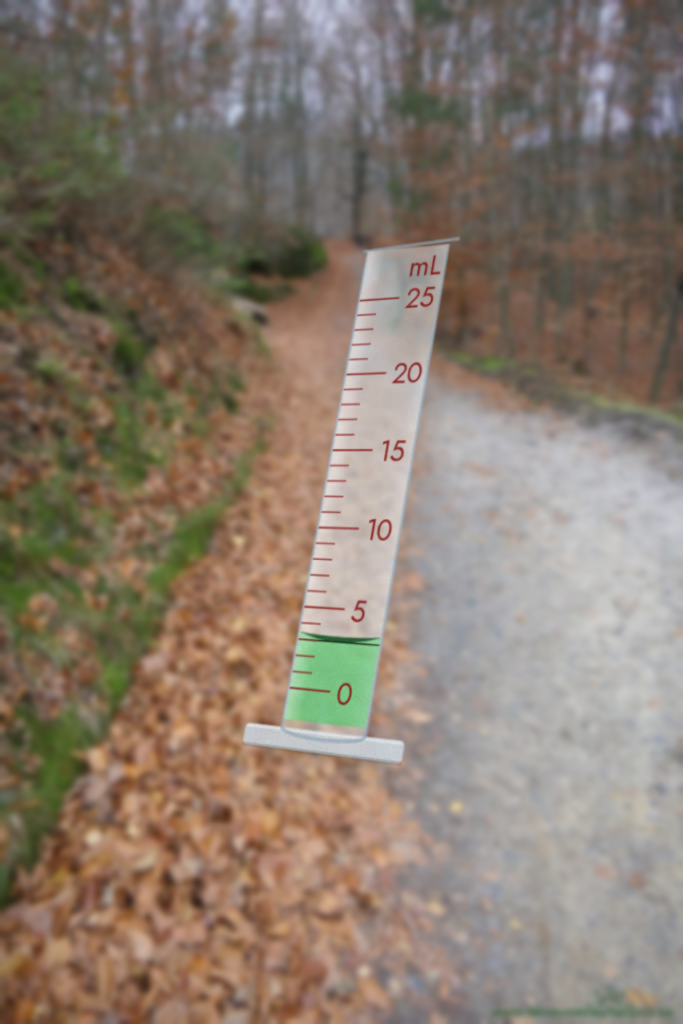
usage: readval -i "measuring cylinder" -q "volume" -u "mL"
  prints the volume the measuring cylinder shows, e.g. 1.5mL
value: 3mL
